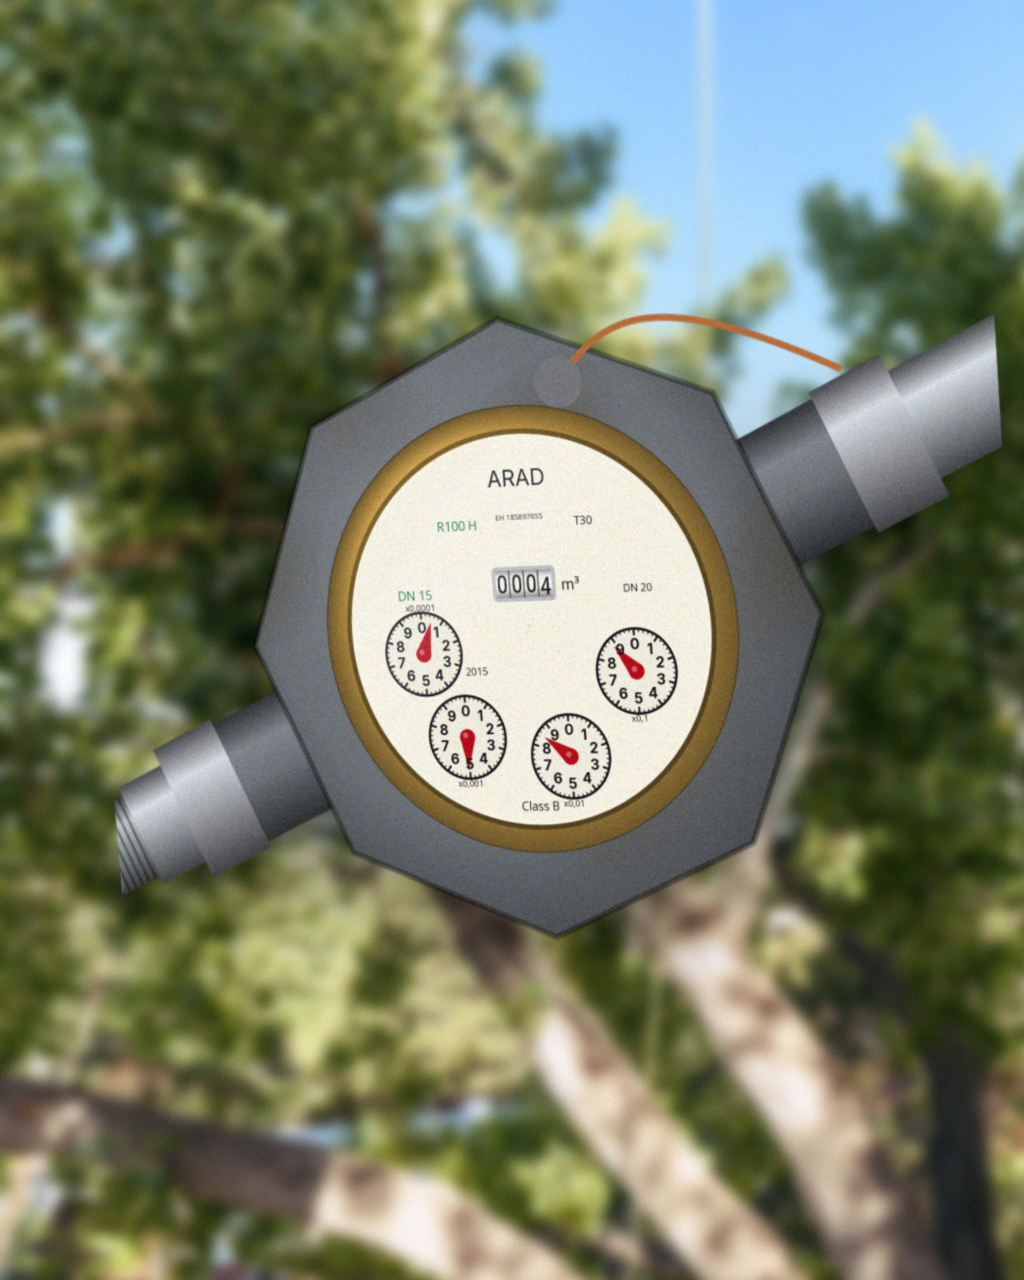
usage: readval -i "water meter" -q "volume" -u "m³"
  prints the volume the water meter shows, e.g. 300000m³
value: 3.8850m³
